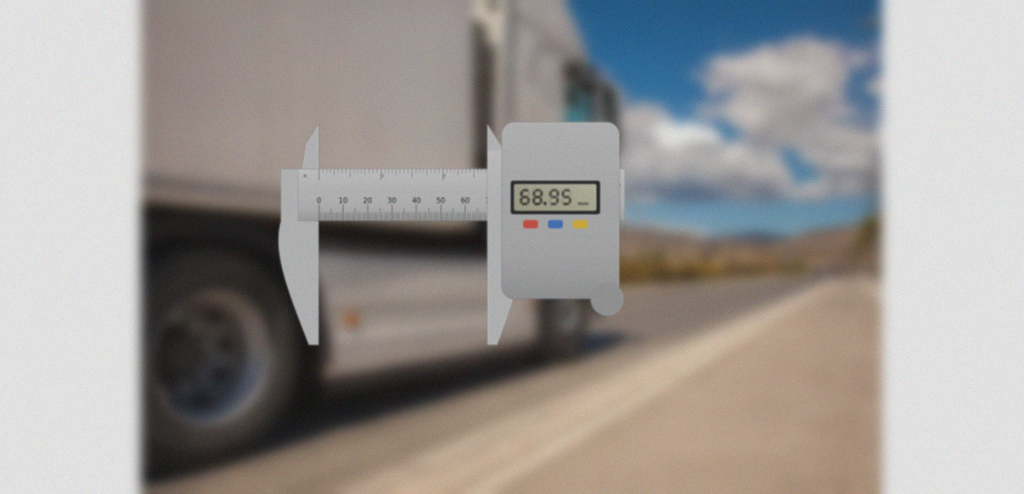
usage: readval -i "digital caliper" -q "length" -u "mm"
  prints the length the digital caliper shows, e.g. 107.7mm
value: 68.95mm
